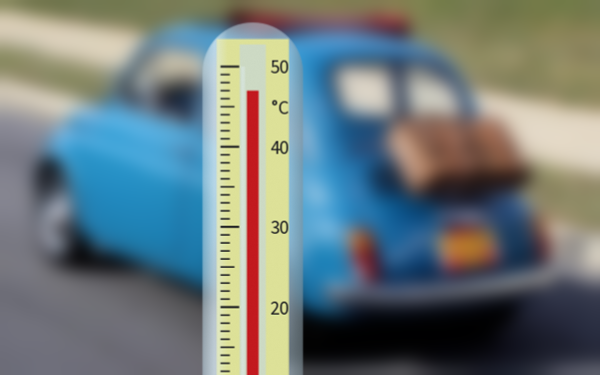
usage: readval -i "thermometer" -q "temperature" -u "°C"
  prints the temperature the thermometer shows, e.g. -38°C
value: 47°C
